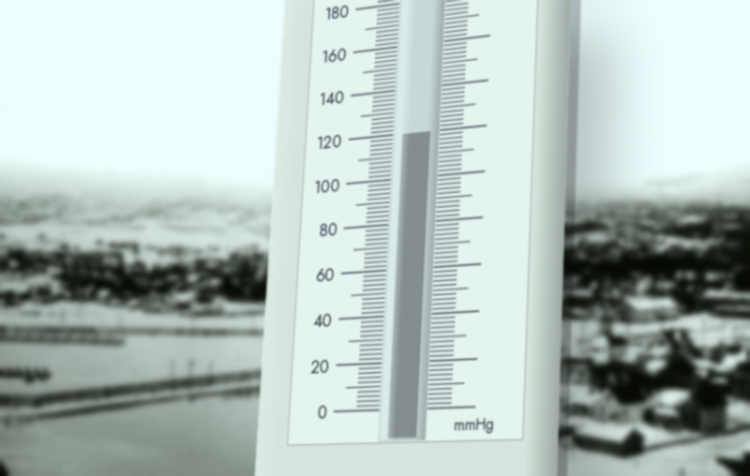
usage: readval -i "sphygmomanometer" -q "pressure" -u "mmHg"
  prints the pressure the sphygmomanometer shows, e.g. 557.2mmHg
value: 120mmHg
